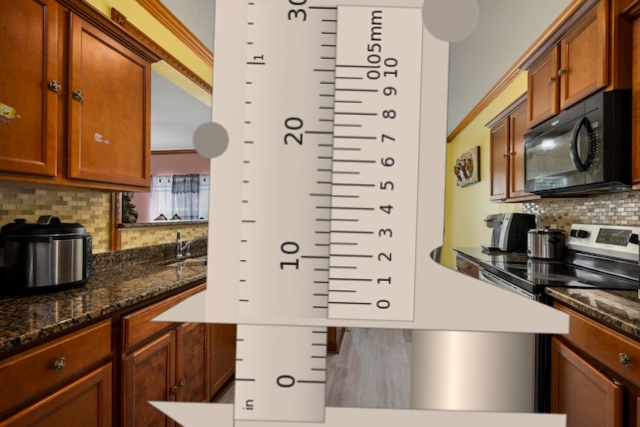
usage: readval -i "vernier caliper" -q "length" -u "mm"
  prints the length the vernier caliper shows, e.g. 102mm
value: 6.4mm
